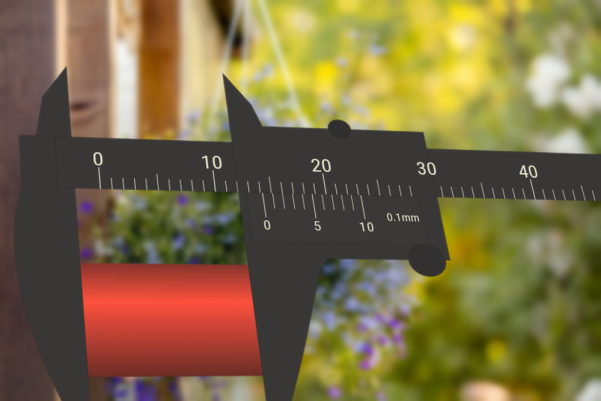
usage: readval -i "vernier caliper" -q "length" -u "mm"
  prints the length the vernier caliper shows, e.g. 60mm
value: 14.2mm
